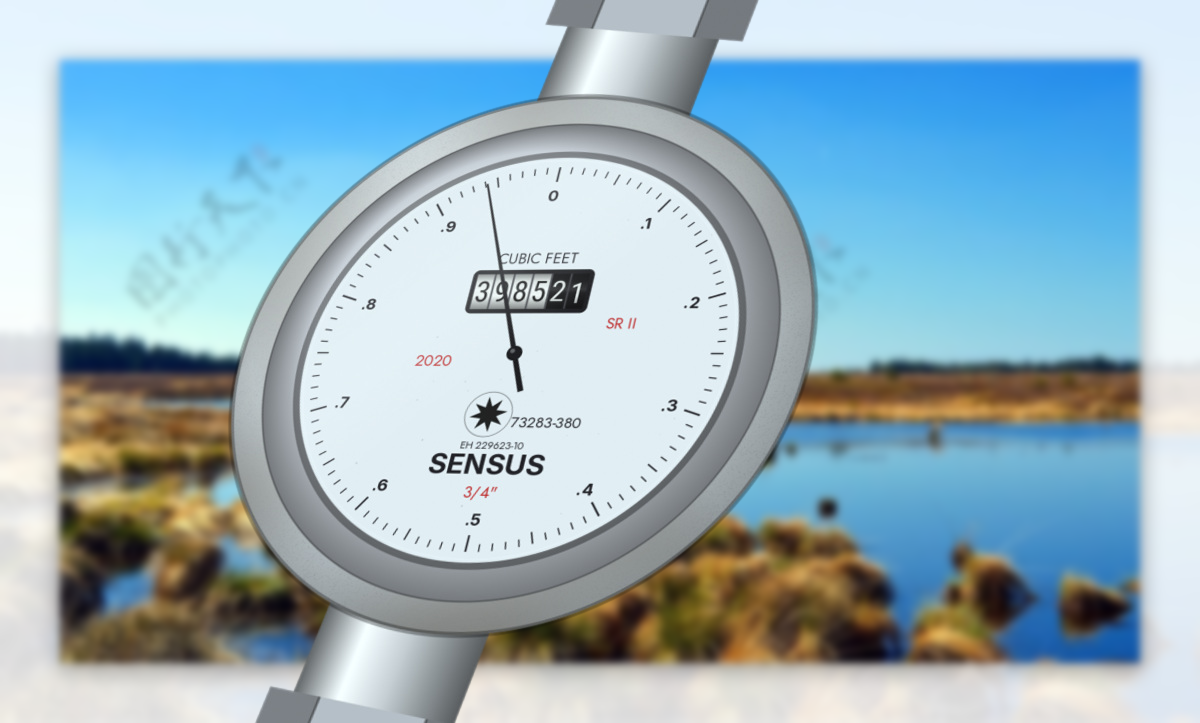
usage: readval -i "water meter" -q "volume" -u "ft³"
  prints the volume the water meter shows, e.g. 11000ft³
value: 398520.94ft³
